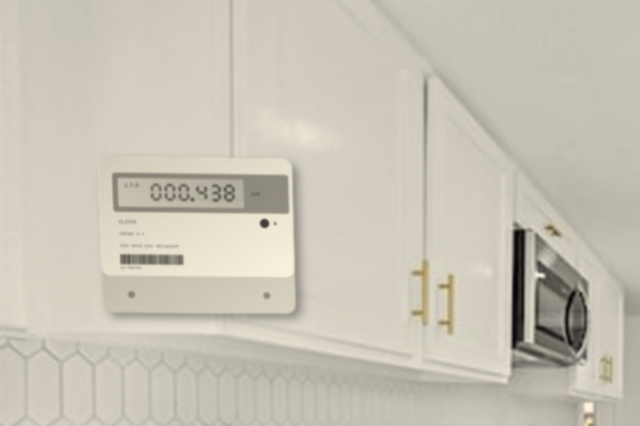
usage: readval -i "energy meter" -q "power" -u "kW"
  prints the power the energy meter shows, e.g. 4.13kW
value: 0.438kW
